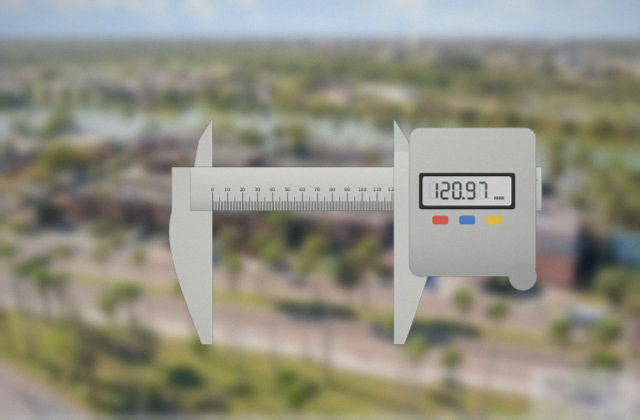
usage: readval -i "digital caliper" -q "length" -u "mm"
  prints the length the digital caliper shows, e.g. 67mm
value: 120.97mm
